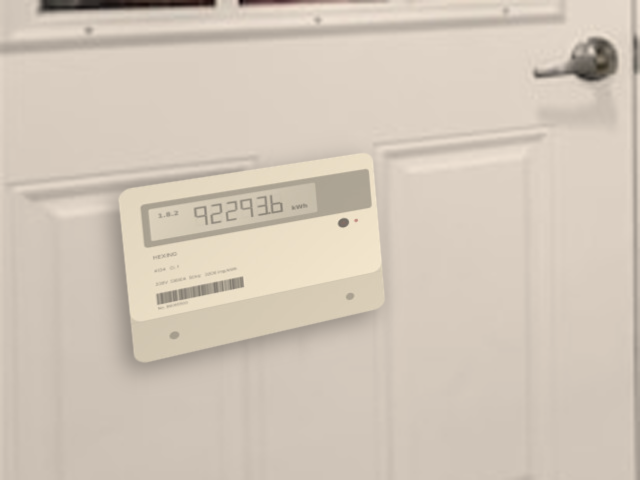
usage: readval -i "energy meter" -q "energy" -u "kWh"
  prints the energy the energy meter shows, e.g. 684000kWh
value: 92293.6kWh
